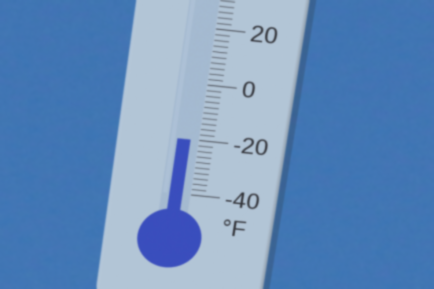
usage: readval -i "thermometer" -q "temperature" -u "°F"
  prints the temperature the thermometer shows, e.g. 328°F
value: -20°F
